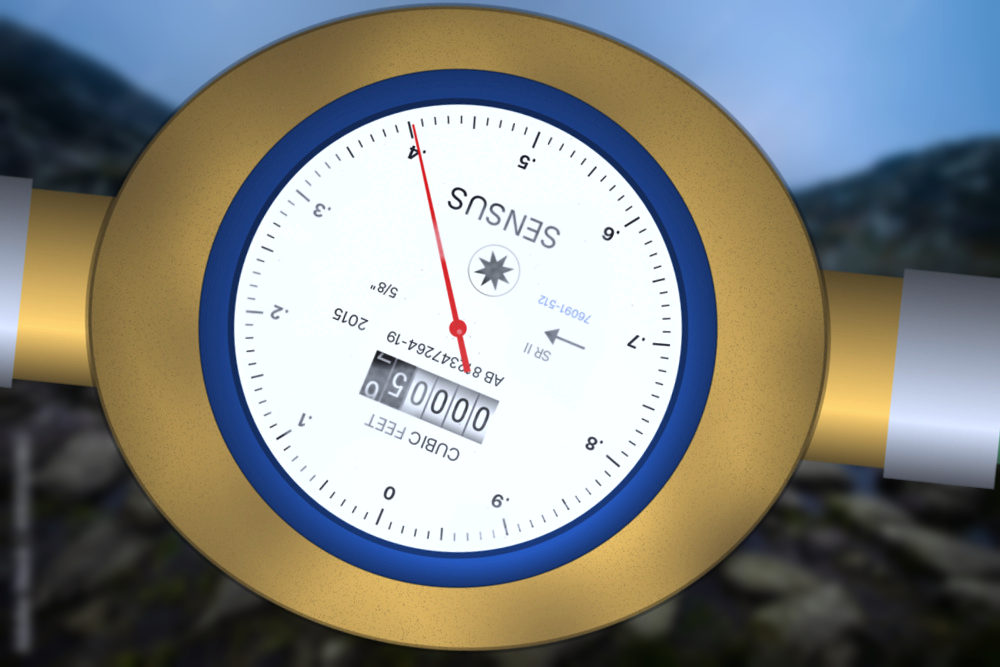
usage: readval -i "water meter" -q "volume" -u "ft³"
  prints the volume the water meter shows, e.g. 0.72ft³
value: 56.40ft³
